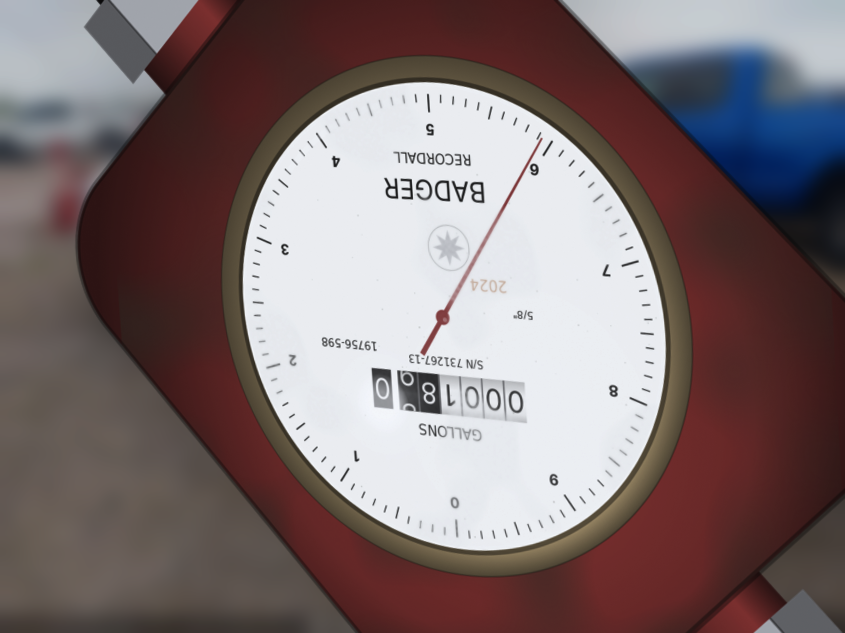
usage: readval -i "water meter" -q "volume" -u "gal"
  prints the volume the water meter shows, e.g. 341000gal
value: 1885.9gal
